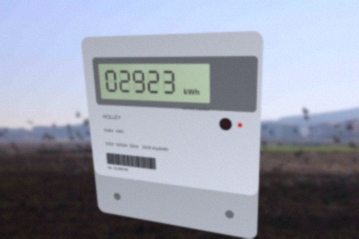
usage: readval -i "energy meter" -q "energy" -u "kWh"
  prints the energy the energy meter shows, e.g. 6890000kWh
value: 2923kWh
